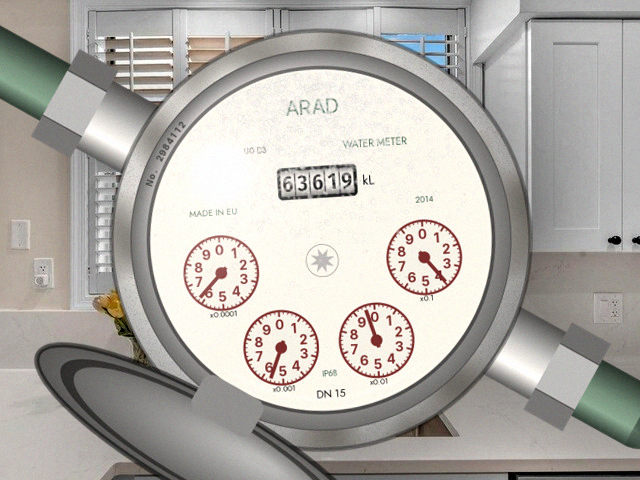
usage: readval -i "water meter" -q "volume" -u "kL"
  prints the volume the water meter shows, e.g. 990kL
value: 63619.3956kL
